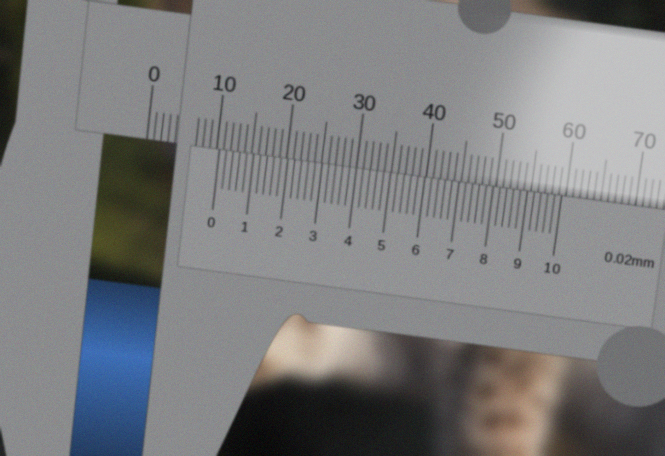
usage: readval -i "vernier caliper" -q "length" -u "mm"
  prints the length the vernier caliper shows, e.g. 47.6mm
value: 10.4mm
